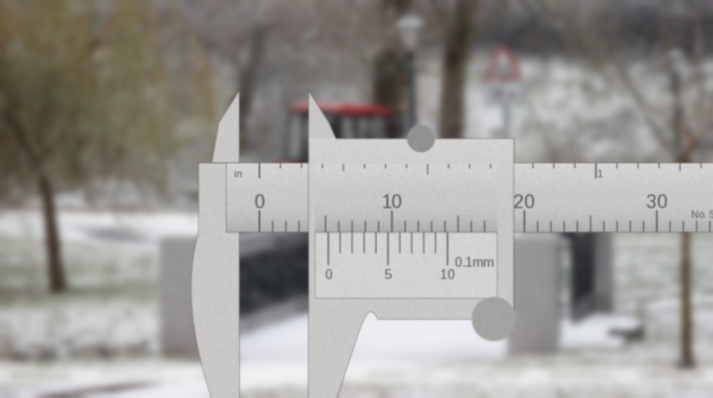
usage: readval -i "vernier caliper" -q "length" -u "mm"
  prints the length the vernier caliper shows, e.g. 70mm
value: 5.2mm
